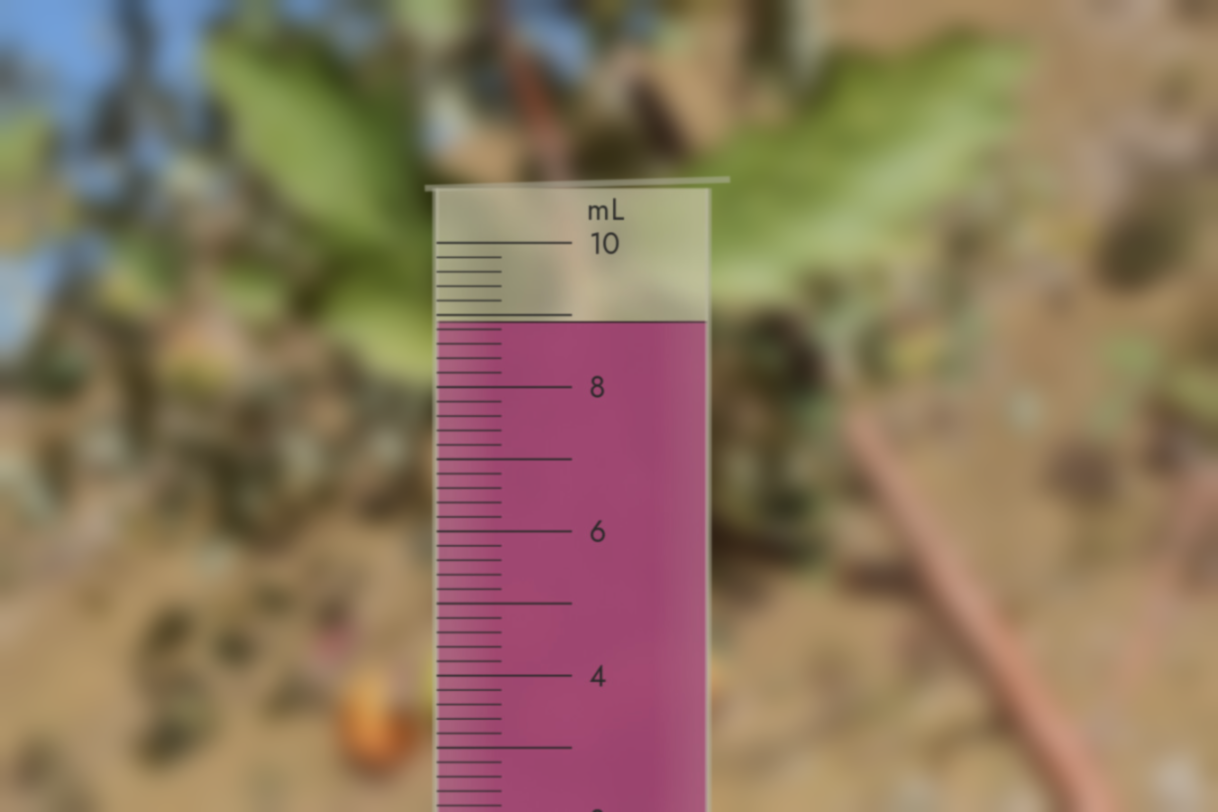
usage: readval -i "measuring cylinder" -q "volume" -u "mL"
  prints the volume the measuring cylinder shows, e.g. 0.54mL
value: 8.9mL
